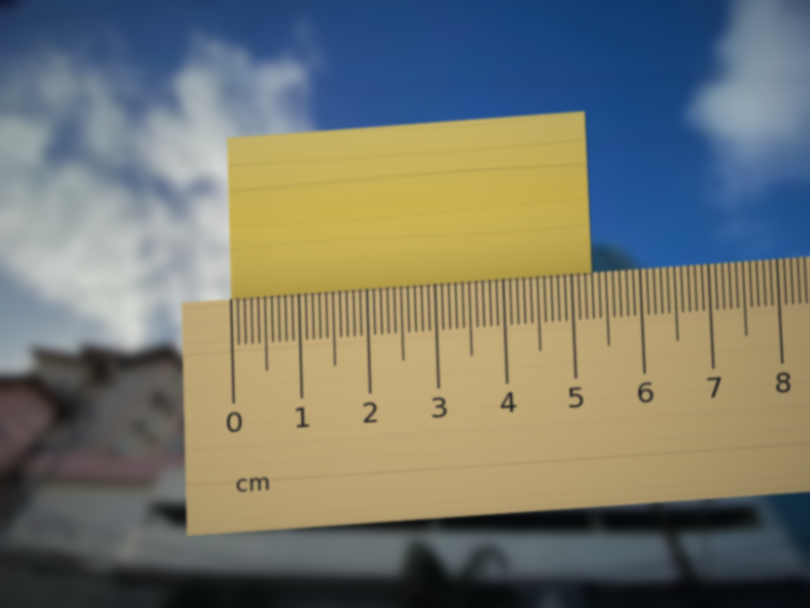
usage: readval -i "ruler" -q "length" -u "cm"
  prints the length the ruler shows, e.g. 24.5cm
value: 5.3cm
